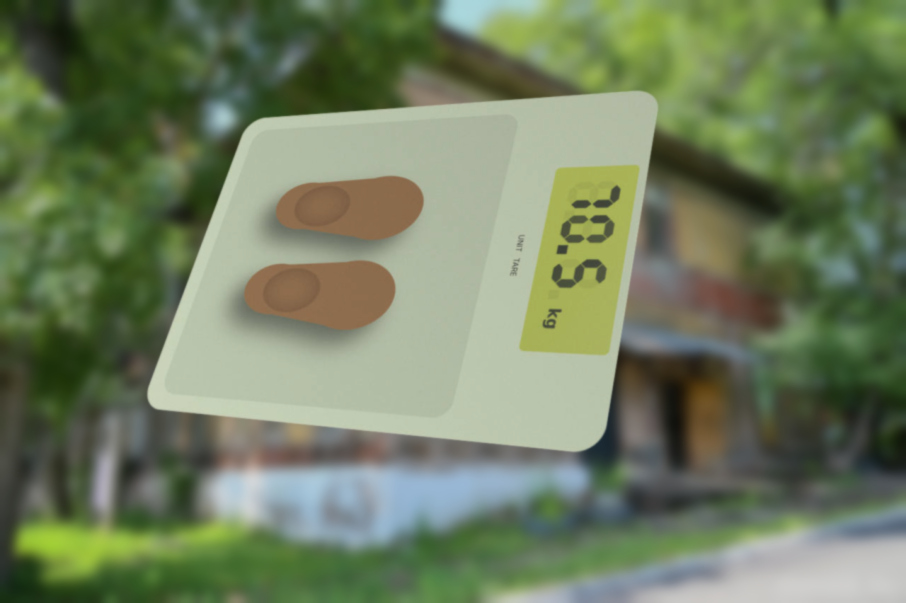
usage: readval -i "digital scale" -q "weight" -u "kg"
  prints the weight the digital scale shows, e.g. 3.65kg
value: 70.5kg
